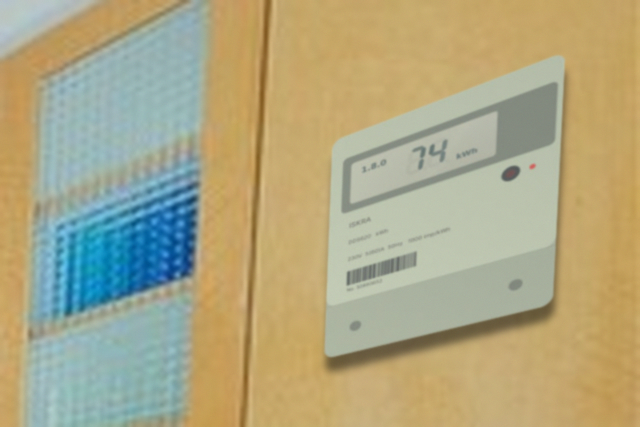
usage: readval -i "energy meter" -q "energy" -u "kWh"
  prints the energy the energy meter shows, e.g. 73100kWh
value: 74kWh
